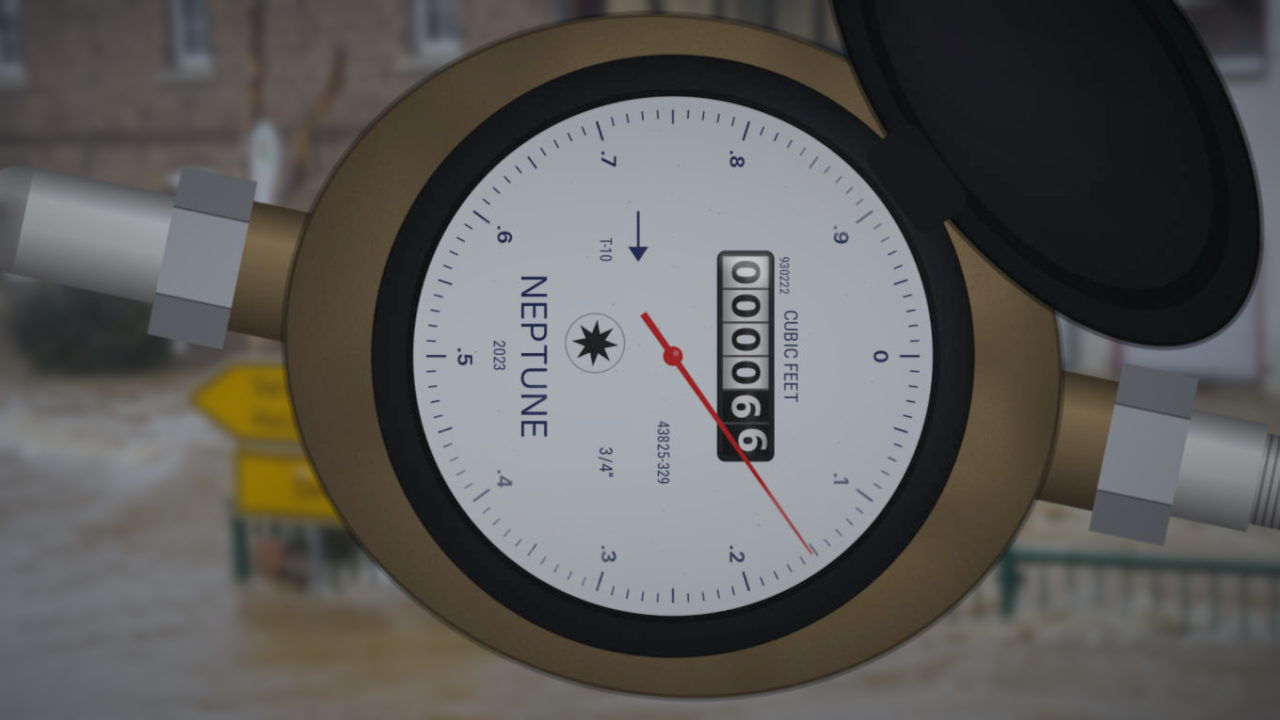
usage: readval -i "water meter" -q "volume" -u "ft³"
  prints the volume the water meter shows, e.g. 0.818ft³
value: 66.15ft³
